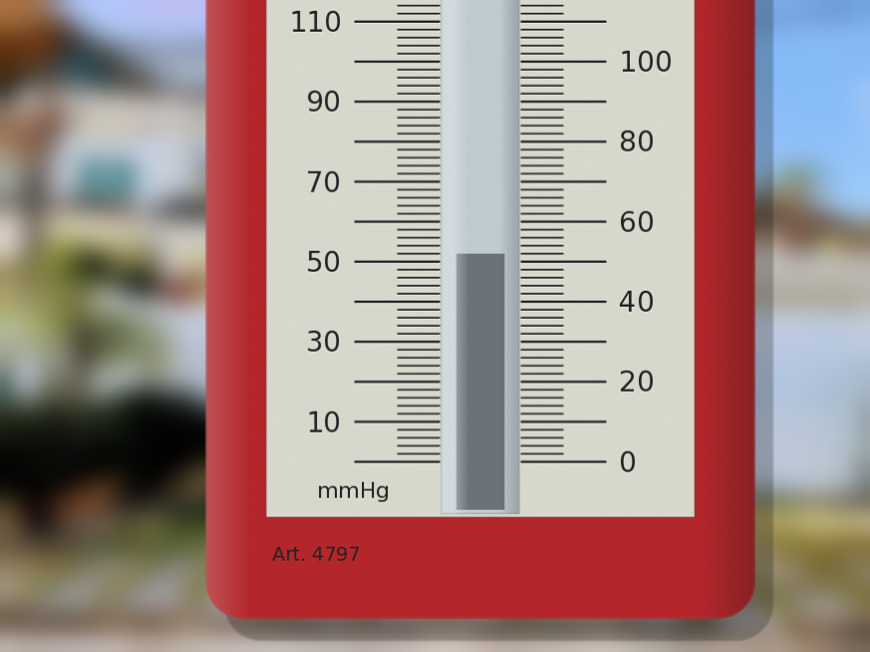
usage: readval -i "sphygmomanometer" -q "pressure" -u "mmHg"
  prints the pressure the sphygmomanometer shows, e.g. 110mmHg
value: 52mmHg
